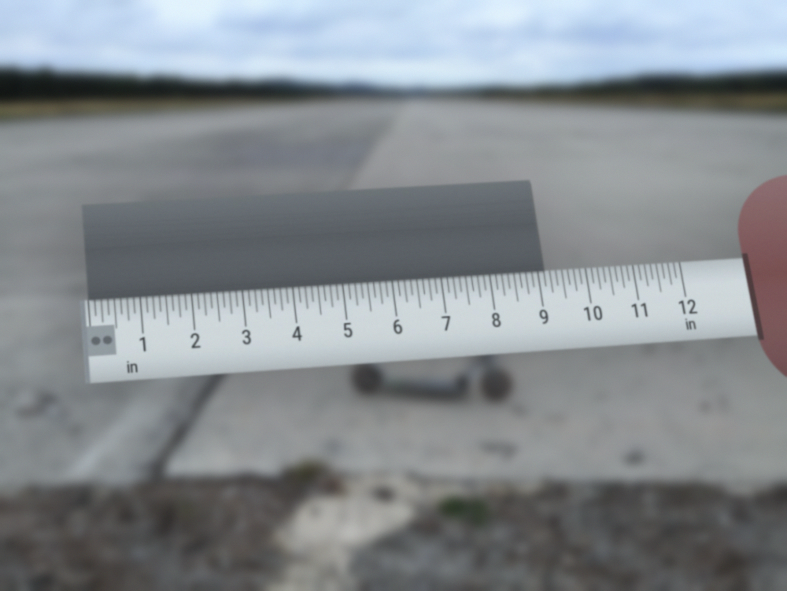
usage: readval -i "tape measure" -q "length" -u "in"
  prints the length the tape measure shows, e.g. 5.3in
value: 9.125in
